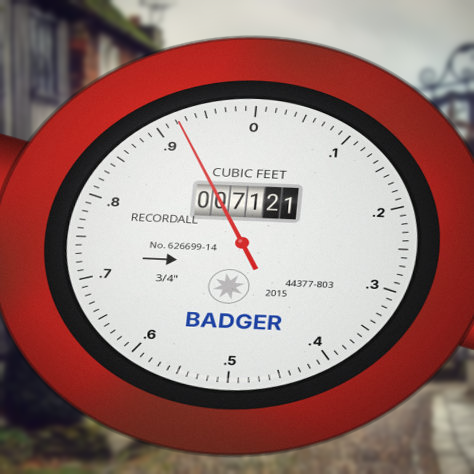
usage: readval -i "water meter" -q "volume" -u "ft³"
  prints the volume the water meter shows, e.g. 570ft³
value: 7120.92ft³
